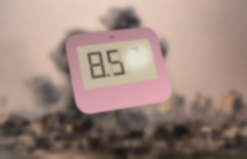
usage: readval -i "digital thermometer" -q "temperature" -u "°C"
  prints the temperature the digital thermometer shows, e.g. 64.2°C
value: 8.5°C
